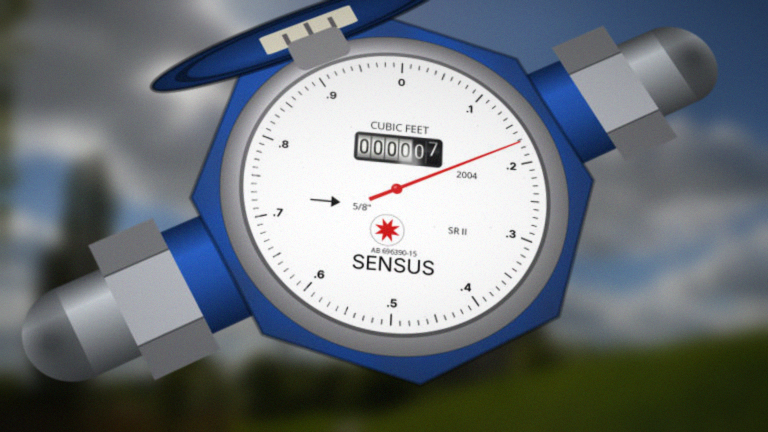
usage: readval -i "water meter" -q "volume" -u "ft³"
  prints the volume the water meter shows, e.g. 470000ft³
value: 7.17ft³
